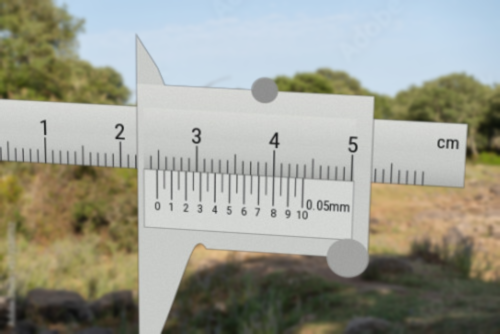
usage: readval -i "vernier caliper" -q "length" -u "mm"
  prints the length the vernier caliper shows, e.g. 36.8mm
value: 24.8mm
